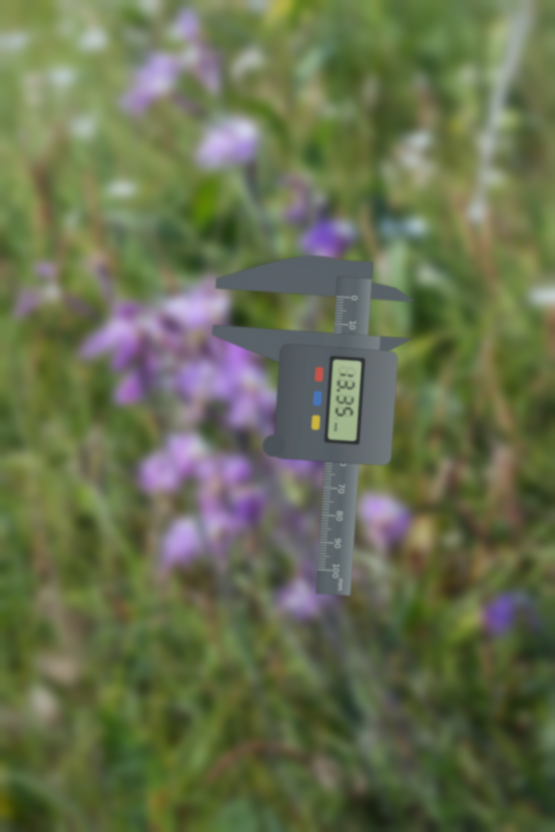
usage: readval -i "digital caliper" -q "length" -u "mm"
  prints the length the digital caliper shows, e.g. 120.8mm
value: 13.35mm
